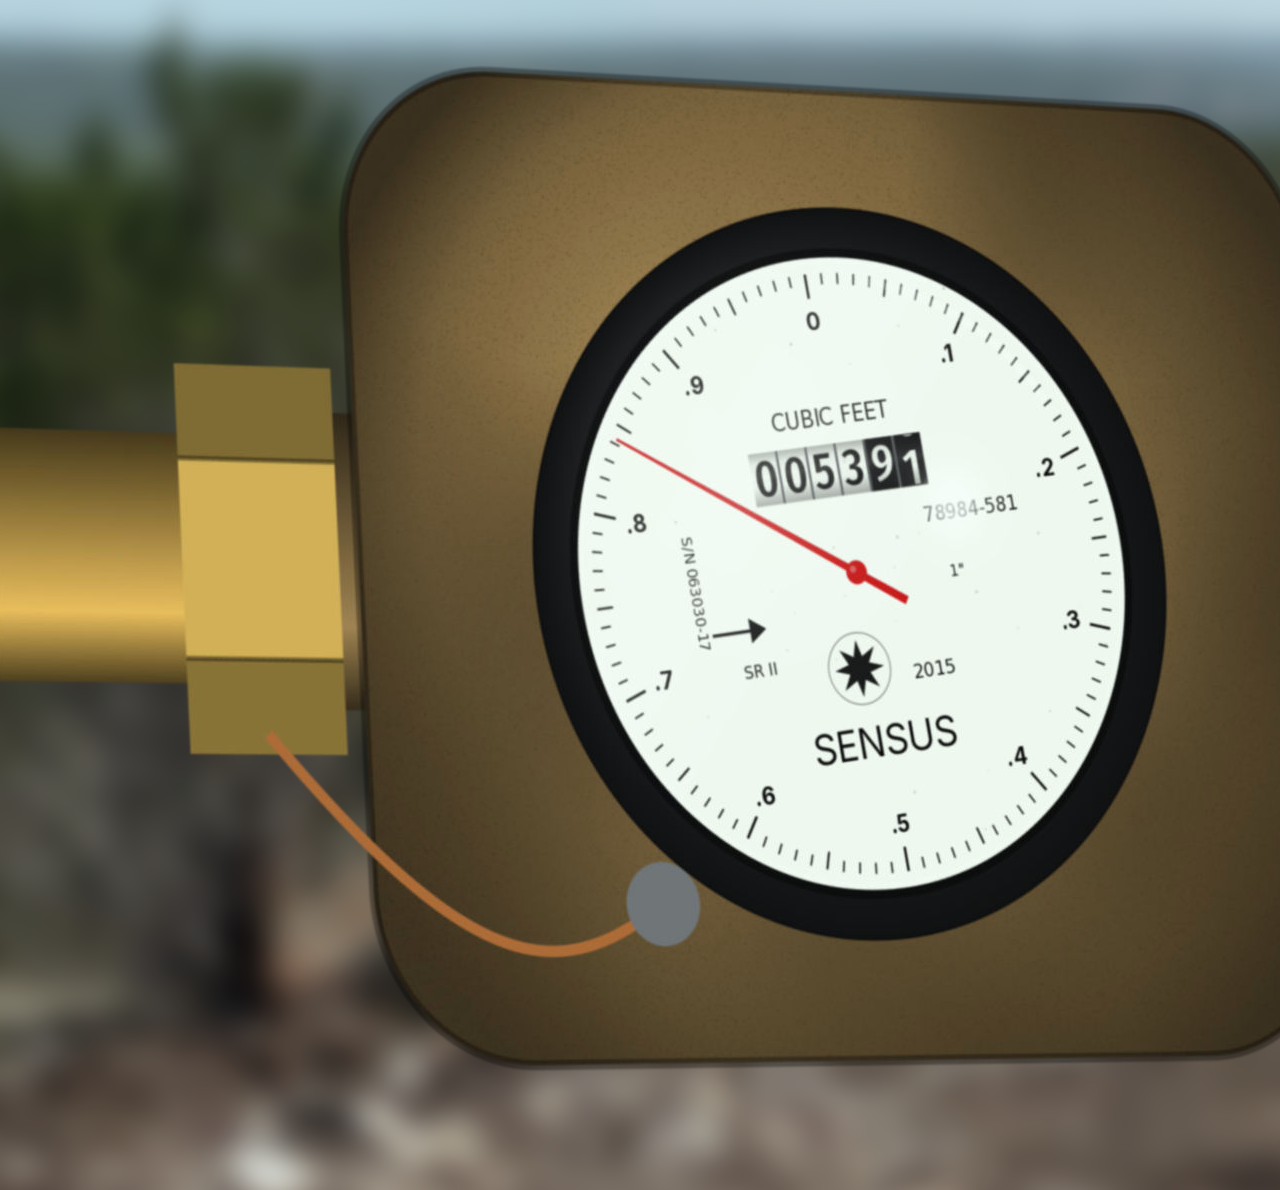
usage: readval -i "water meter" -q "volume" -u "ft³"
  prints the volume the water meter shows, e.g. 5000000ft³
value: 5390.84ft³
